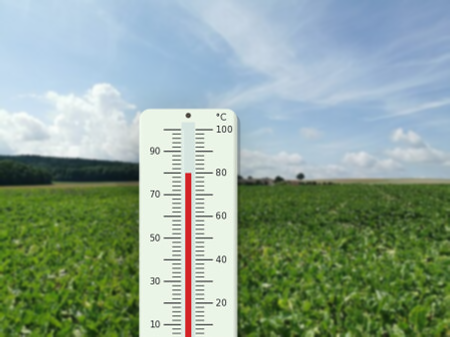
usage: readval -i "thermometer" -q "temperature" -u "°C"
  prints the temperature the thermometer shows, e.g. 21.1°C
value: 80°C
